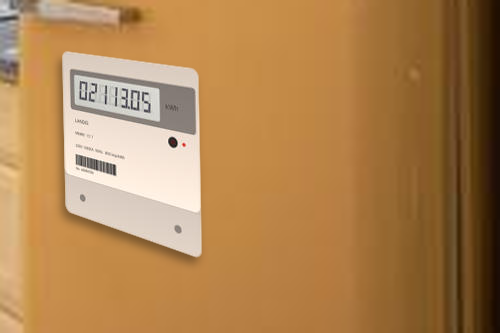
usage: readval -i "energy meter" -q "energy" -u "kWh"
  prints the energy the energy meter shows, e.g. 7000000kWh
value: 2113.05kWh
